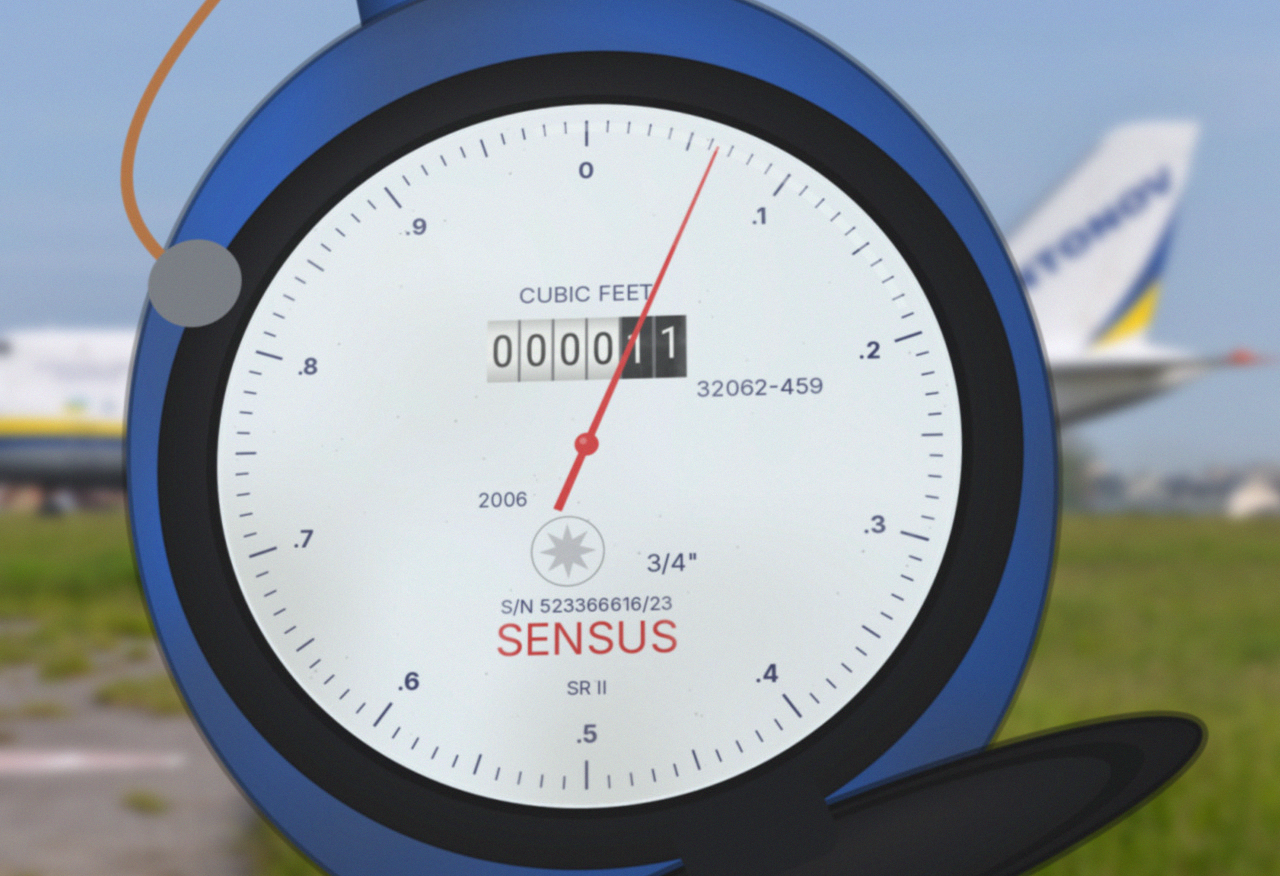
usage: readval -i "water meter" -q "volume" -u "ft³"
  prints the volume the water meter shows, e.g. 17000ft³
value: 11.06ft³
